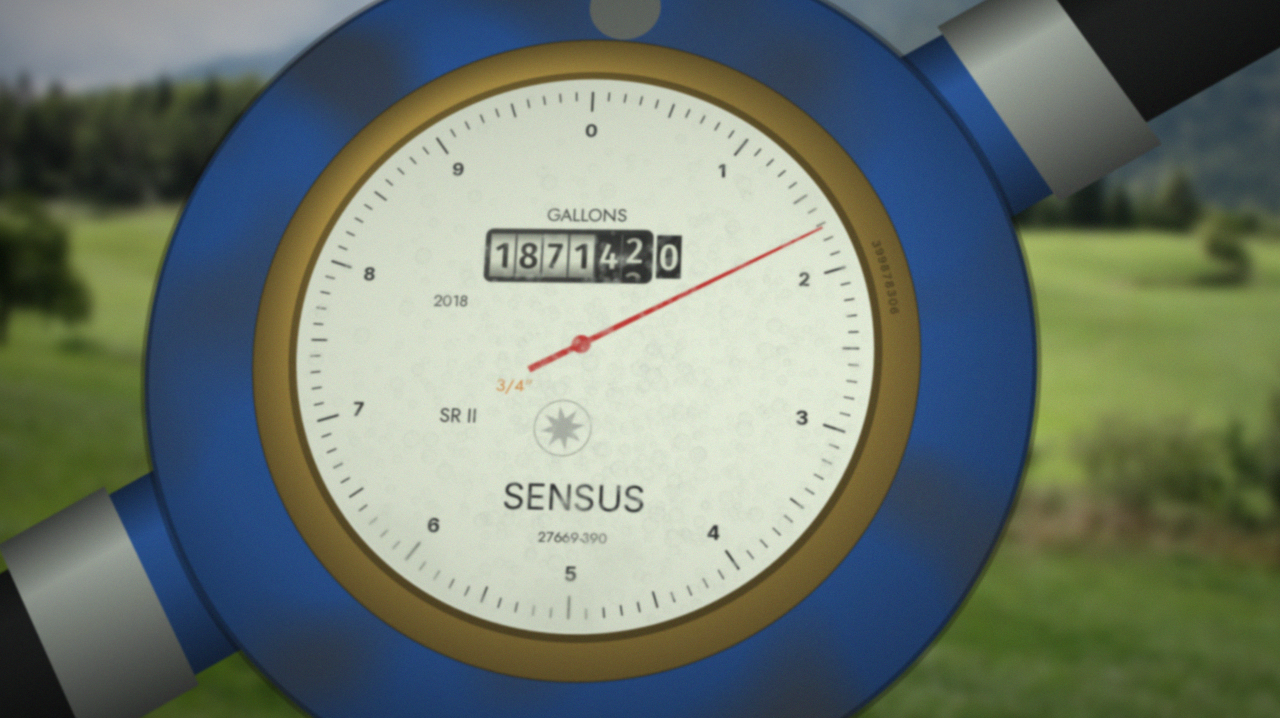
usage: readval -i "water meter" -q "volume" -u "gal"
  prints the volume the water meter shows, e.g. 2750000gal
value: 1871421.7gal
